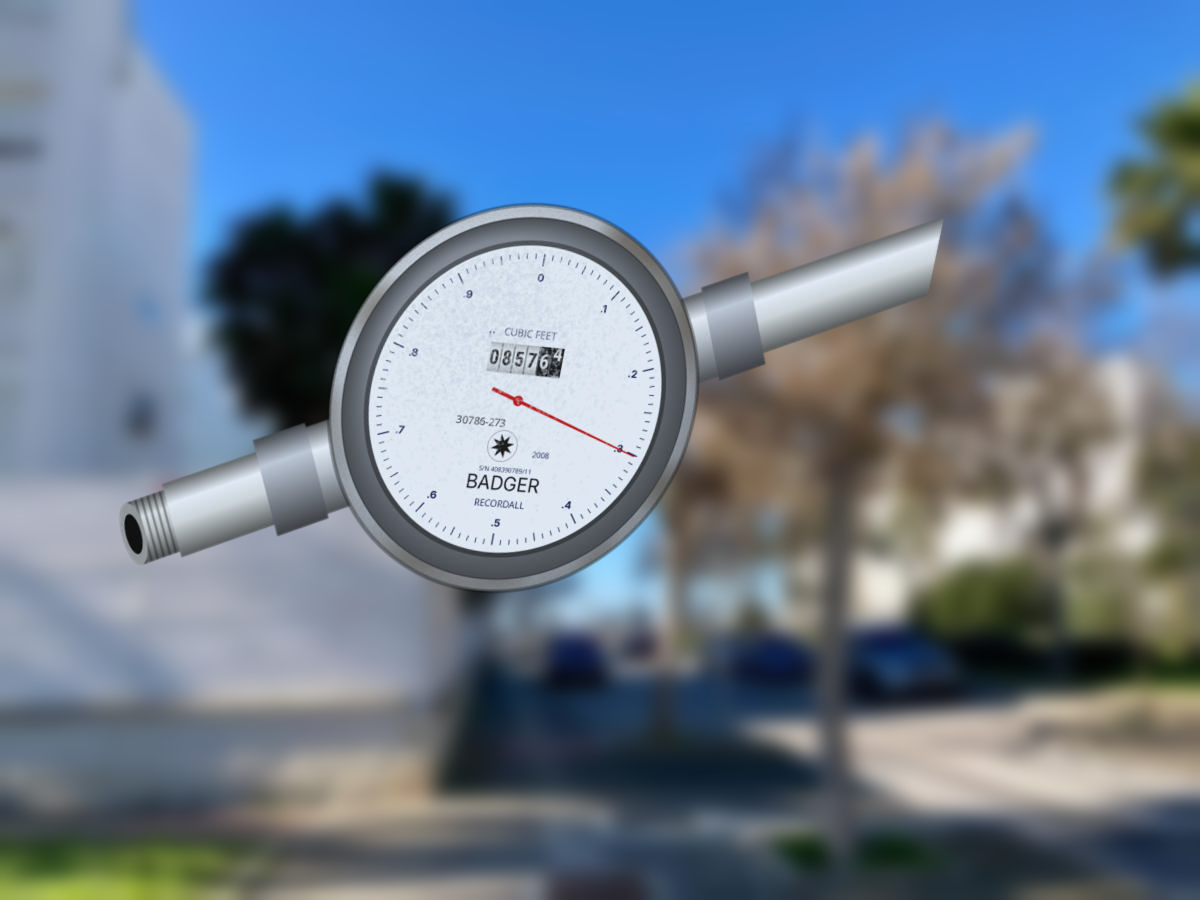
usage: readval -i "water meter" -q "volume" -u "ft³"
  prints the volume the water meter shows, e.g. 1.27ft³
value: 85764.30ft³
